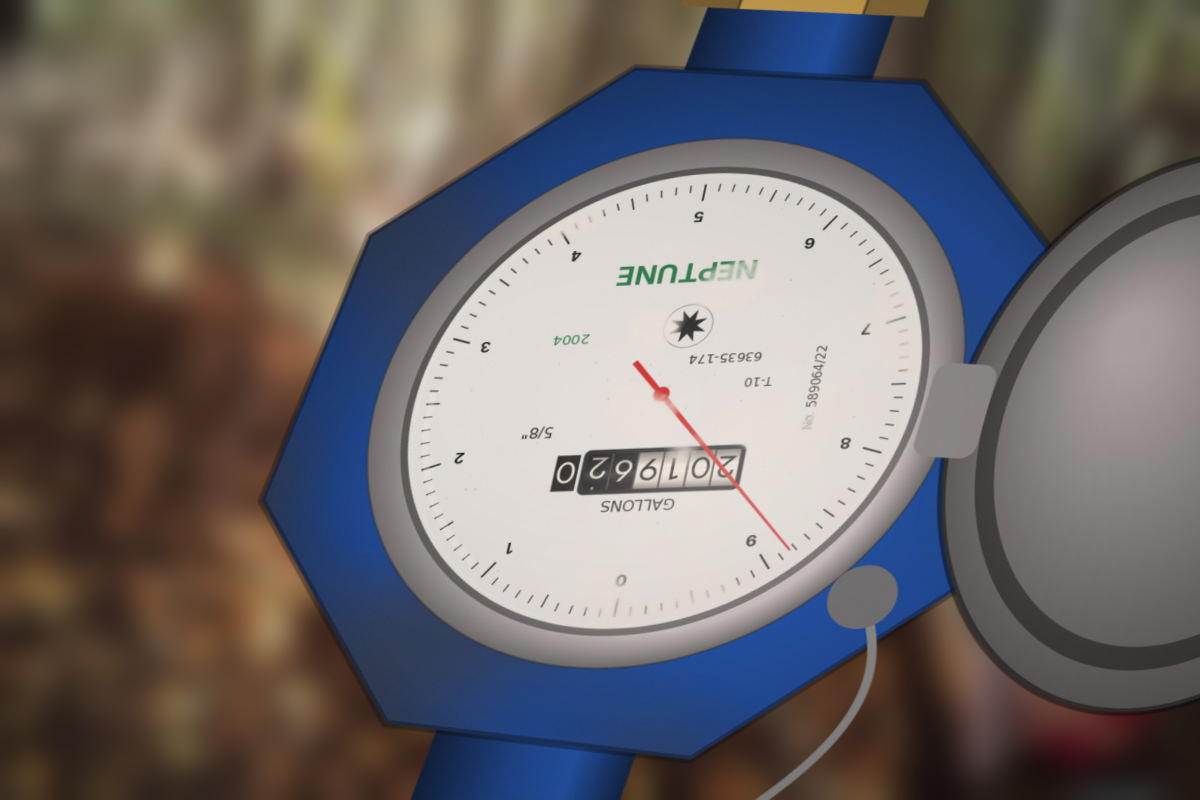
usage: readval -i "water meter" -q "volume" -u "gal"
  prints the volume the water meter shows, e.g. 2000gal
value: 2019618.8gal
